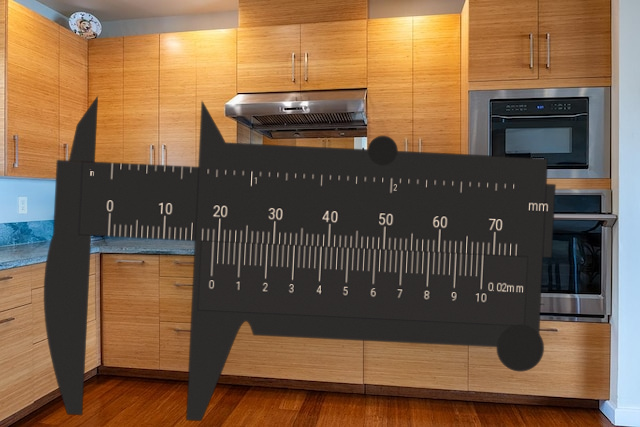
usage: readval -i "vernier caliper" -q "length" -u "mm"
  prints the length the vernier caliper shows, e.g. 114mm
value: 19.0mm
